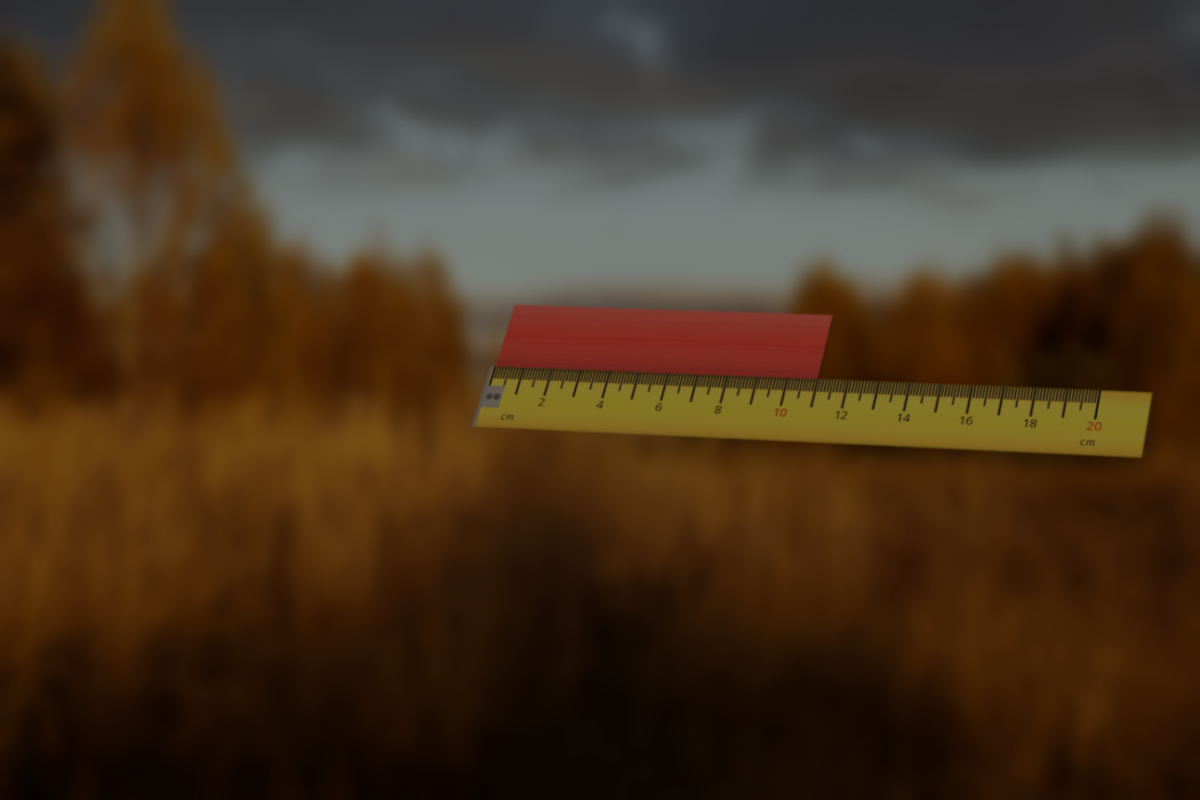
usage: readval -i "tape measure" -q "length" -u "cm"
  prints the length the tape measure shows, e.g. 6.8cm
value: 11cm
